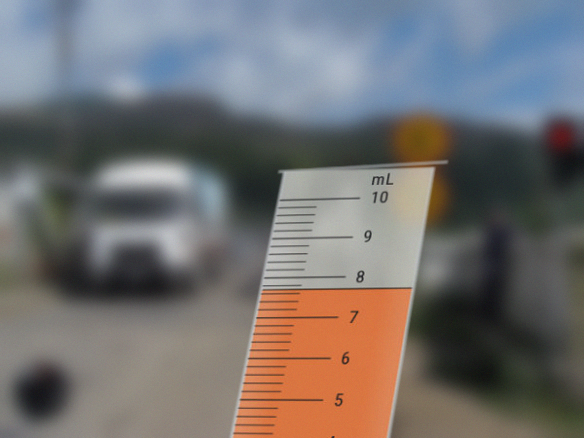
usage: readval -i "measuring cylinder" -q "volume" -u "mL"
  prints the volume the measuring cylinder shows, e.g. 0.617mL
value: 7.7mL
